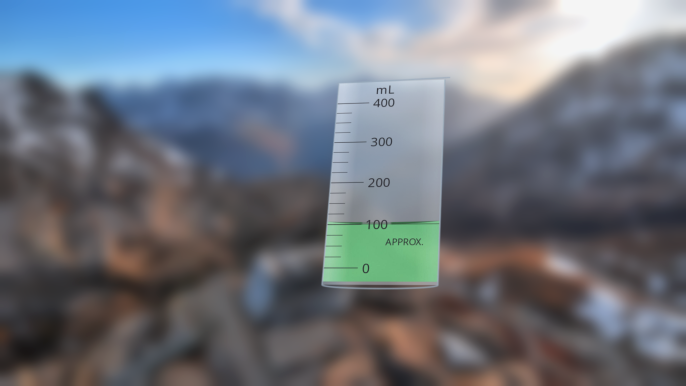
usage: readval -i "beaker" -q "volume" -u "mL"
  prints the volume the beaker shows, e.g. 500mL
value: 100mL
